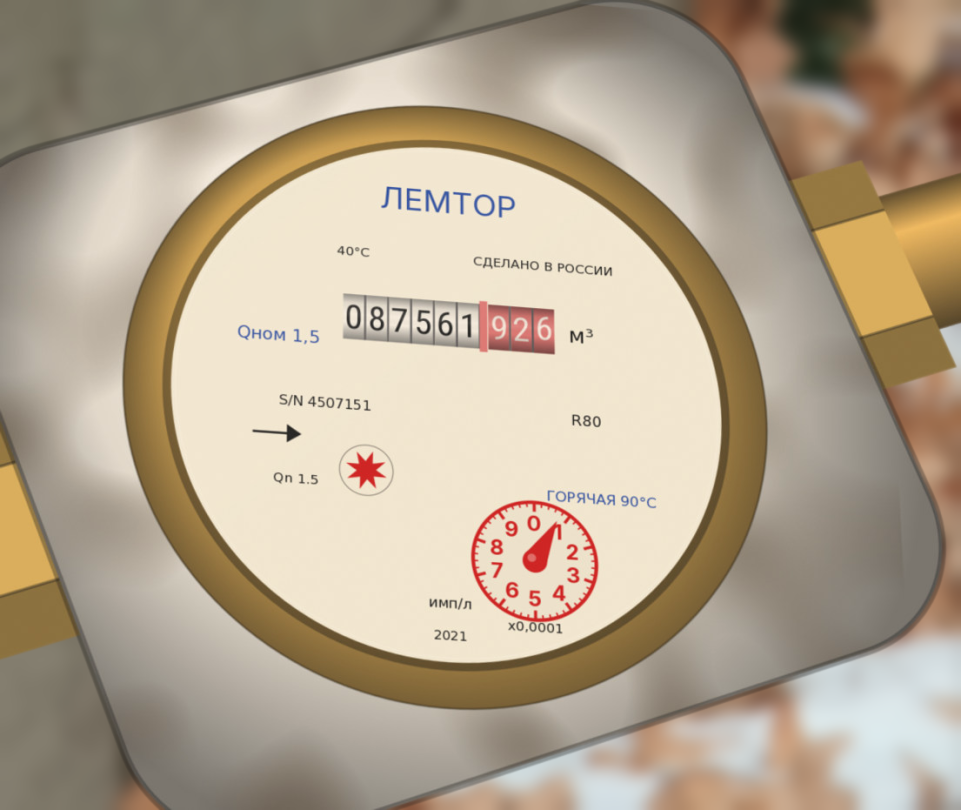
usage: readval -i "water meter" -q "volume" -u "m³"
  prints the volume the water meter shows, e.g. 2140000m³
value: 87561.9260m³
